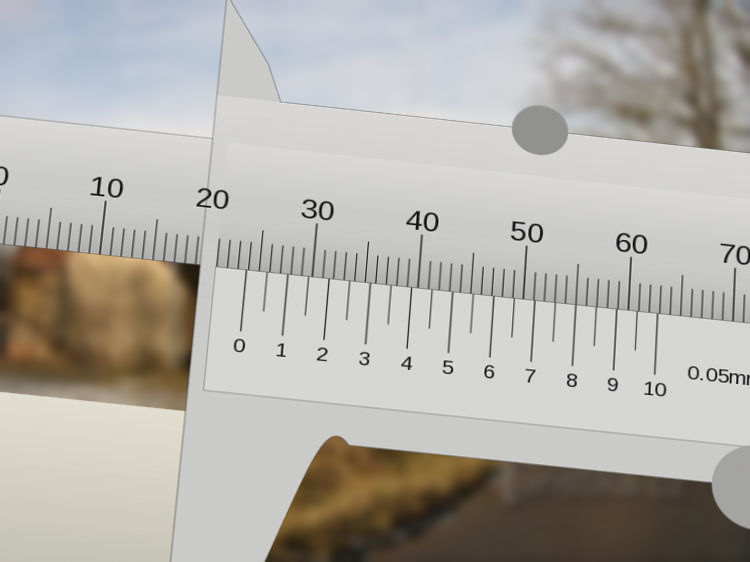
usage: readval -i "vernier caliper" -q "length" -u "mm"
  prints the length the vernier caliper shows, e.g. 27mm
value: 23.8mm
